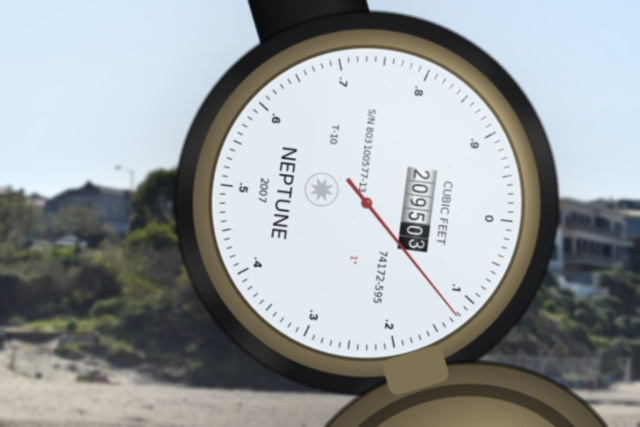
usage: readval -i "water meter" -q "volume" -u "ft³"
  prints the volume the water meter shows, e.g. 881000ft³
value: 209503.12ft³
